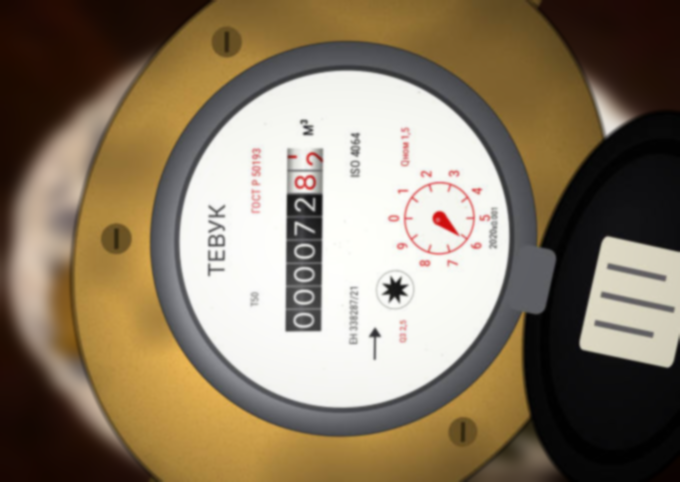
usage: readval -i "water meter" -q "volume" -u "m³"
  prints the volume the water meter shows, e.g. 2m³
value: 72.816m³
